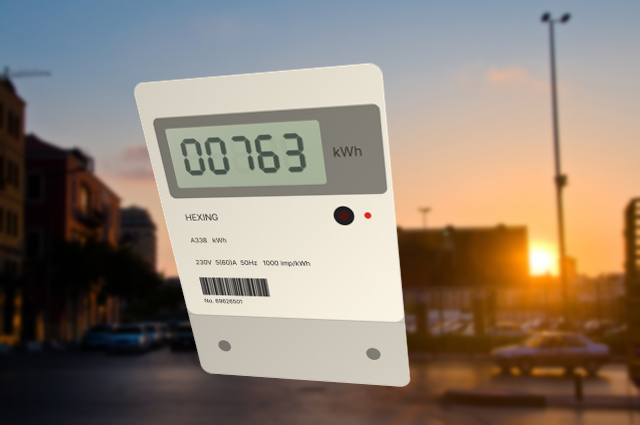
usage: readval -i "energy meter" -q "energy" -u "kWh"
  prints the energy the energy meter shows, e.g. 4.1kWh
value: 763kWh
